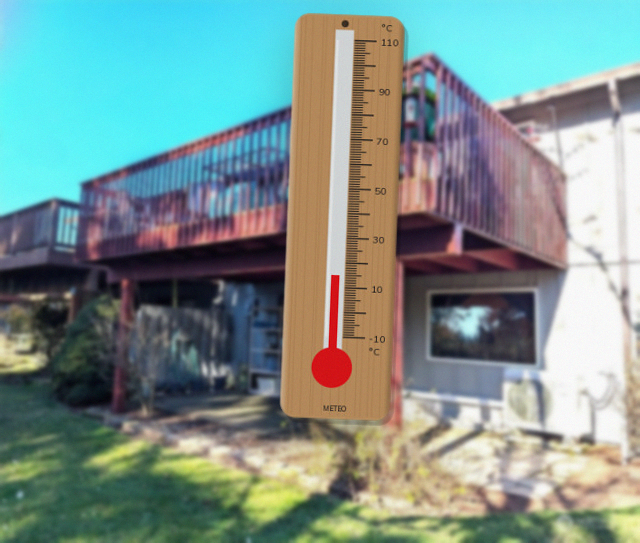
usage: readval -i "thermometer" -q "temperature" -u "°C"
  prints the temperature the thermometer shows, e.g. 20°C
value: 15°C
